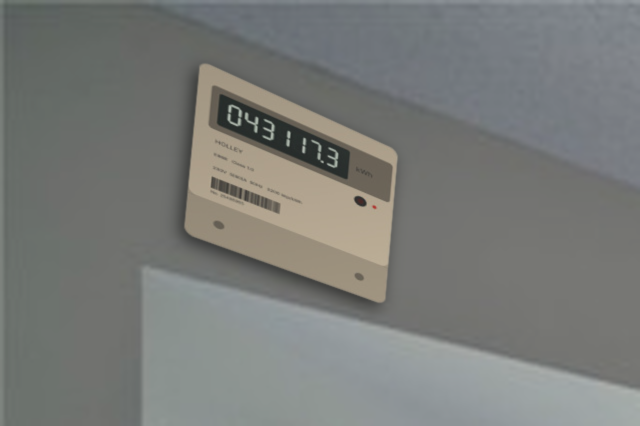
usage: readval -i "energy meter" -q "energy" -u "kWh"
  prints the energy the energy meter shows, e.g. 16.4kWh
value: 43117.3kWh
